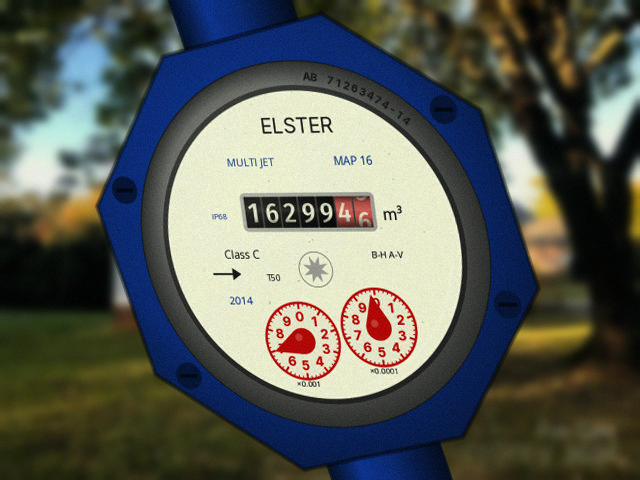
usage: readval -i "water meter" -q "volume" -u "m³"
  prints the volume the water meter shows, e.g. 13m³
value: 16299.4569m³
